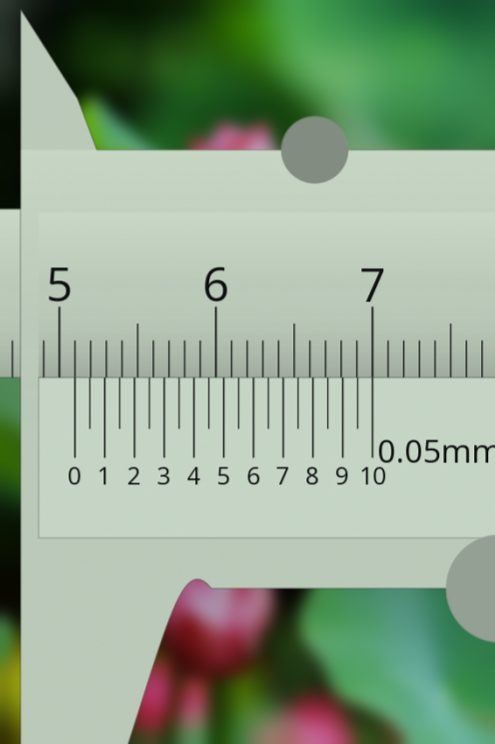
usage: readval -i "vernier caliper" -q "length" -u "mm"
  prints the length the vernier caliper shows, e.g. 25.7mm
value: 51.0mm
